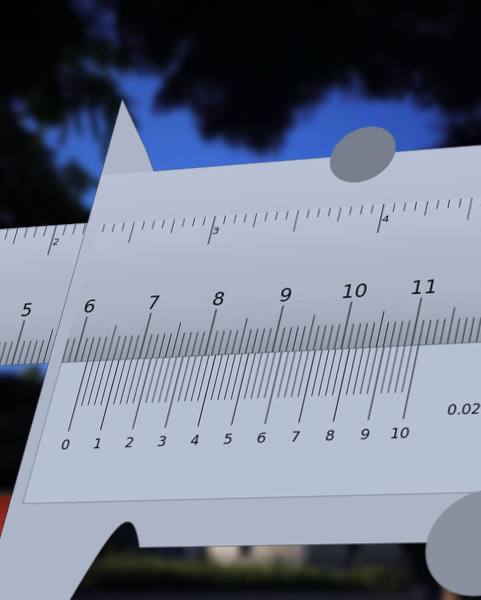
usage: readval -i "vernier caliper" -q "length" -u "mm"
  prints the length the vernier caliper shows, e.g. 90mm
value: 62.0mm
